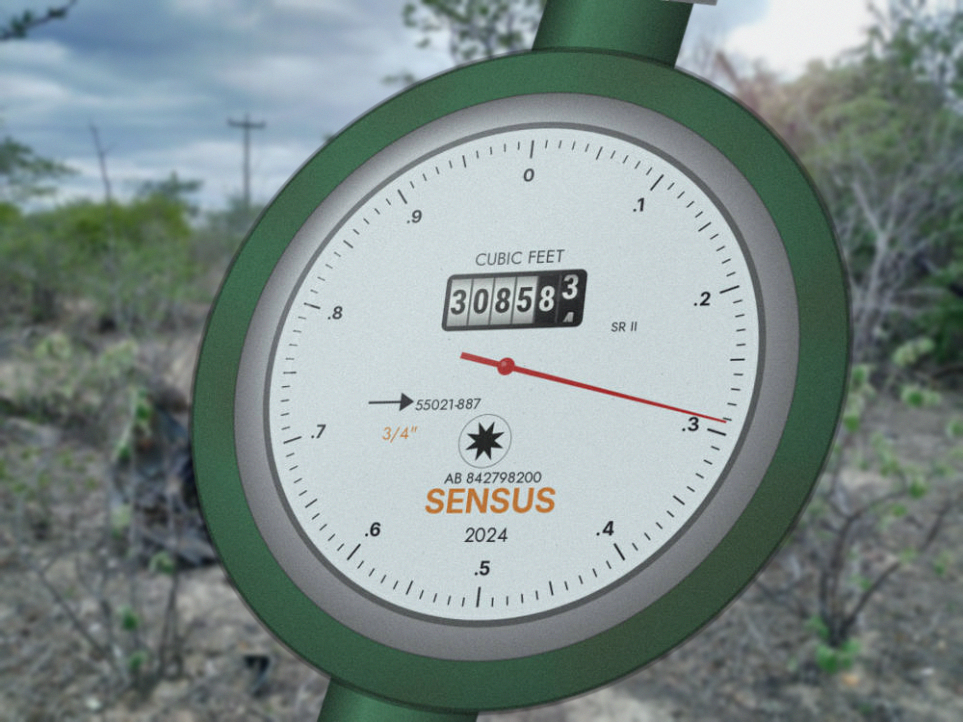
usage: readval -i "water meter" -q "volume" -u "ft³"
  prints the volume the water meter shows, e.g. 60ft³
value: 308583.29ft³
